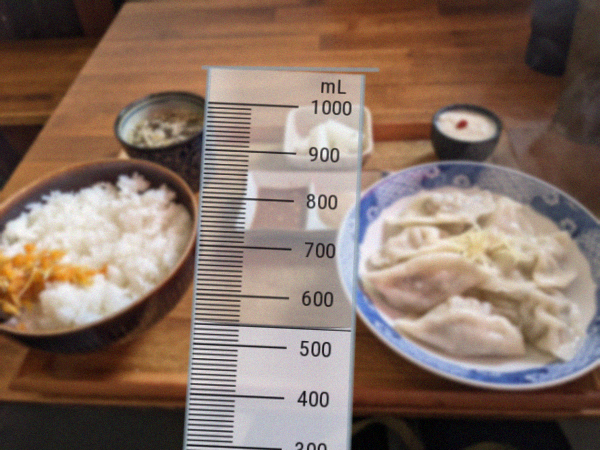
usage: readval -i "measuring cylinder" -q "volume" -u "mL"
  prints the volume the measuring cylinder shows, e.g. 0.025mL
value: 540mL
